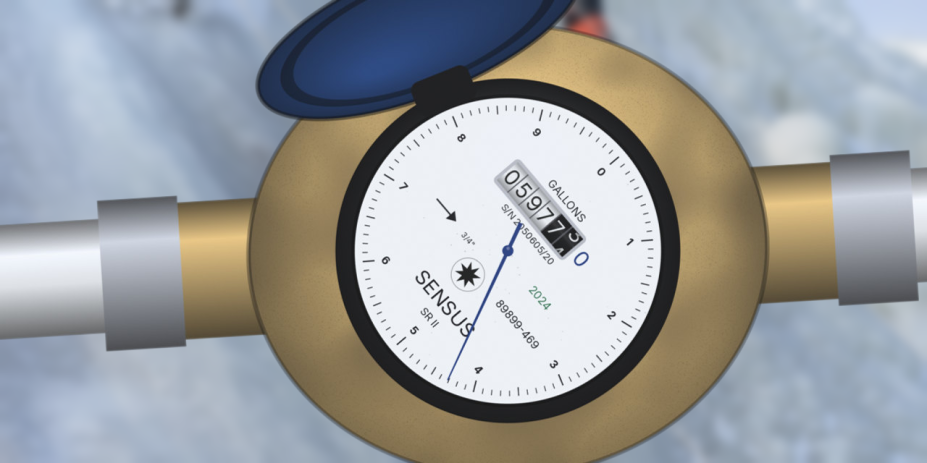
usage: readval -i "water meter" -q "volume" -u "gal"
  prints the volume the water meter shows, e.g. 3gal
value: 597734.3gal
